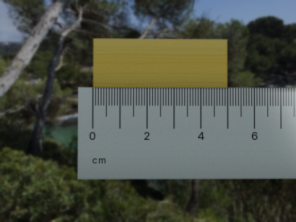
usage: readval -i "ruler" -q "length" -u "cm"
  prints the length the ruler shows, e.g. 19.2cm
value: 5cm
